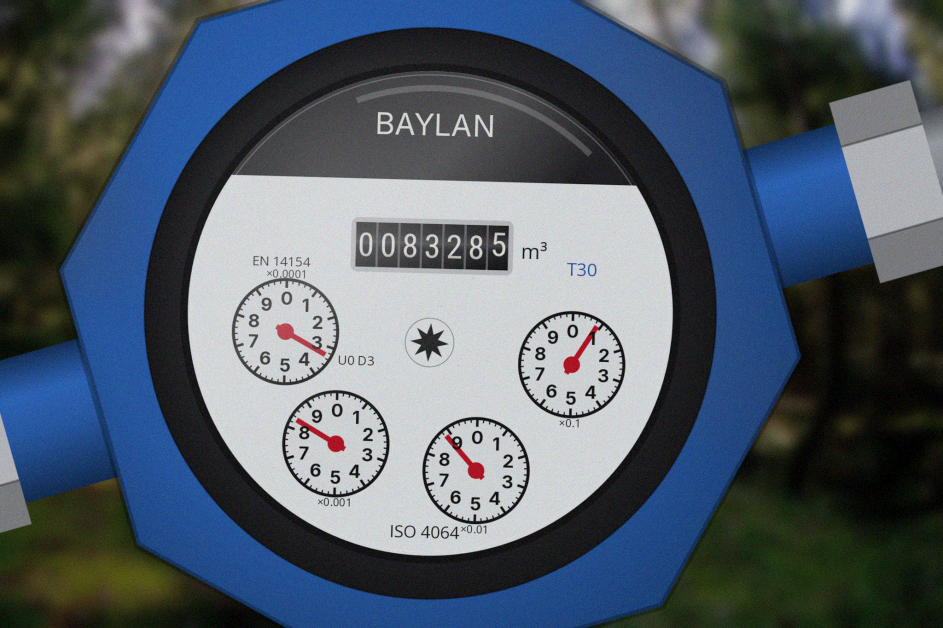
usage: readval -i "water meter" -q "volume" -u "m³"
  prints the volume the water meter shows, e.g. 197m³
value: 83285.0883m³
